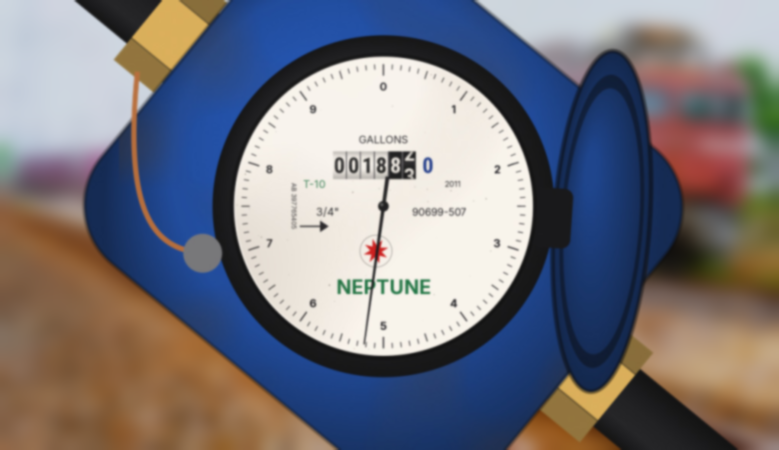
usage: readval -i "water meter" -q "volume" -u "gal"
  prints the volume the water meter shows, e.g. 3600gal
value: 18825.2gal
